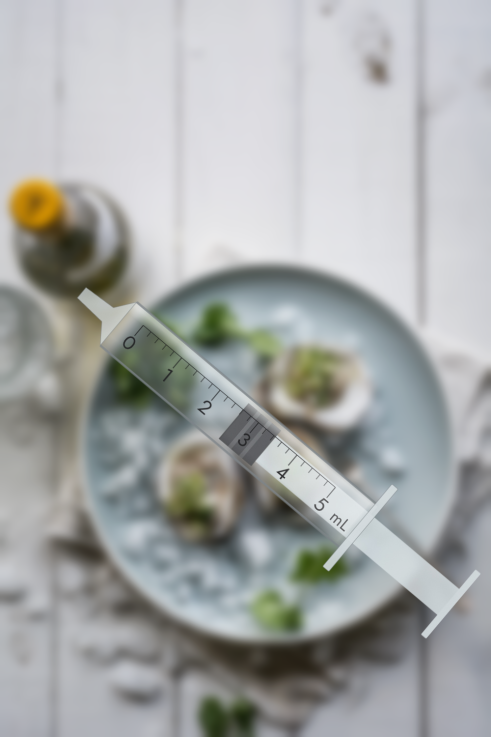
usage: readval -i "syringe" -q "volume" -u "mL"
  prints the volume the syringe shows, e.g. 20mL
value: 2.6mL
